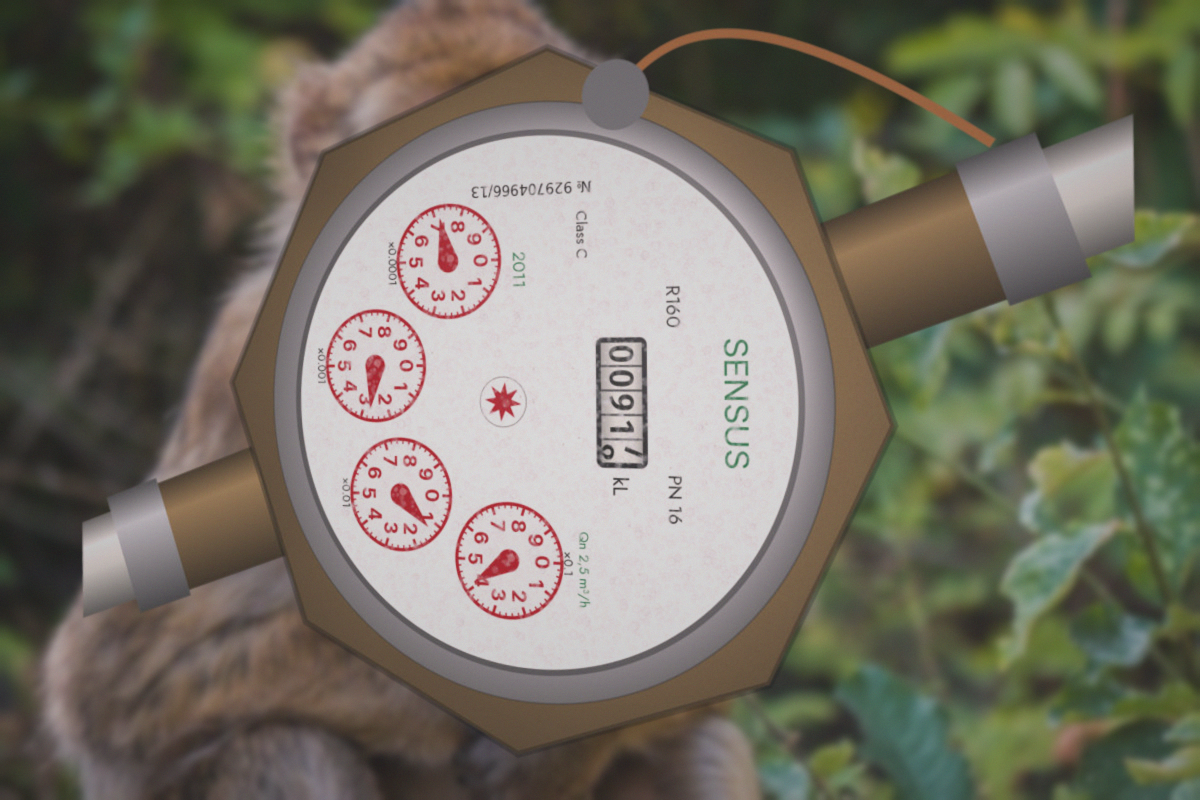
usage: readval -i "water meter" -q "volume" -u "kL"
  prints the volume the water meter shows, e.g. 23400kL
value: 917.4127kL
